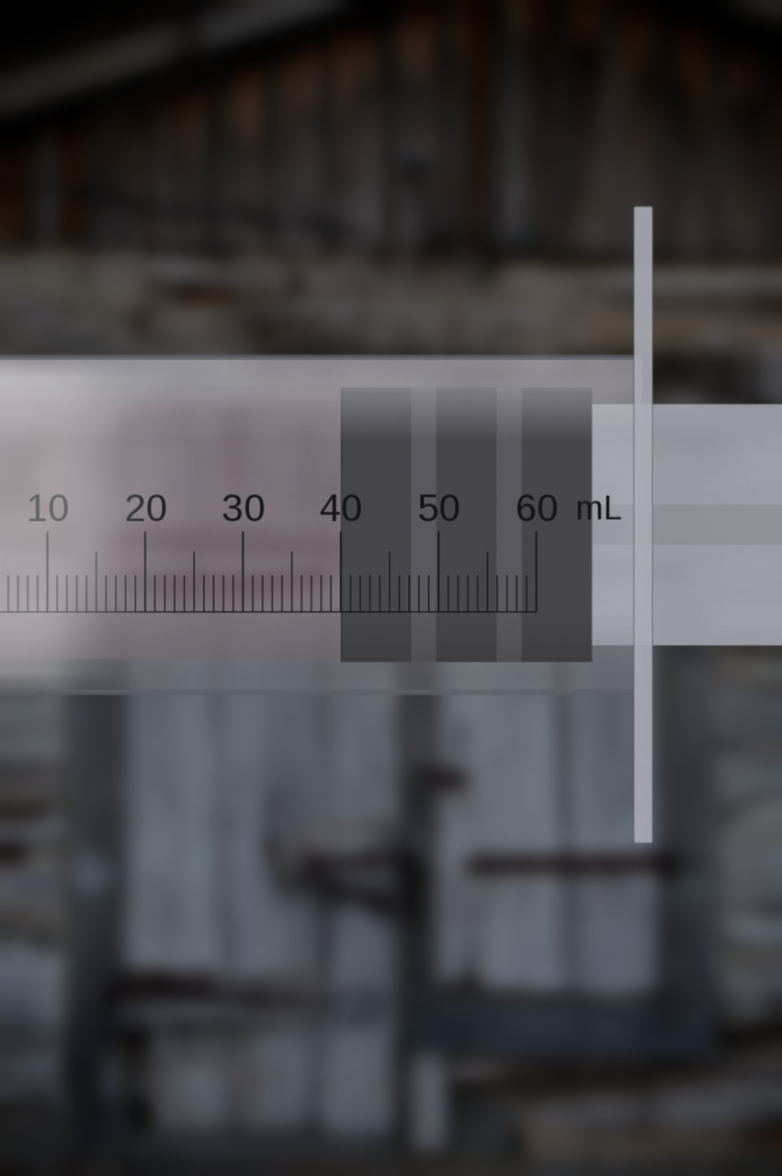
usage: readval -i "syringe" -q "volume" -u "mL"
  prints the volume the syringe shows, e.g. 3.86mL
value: 40mL
